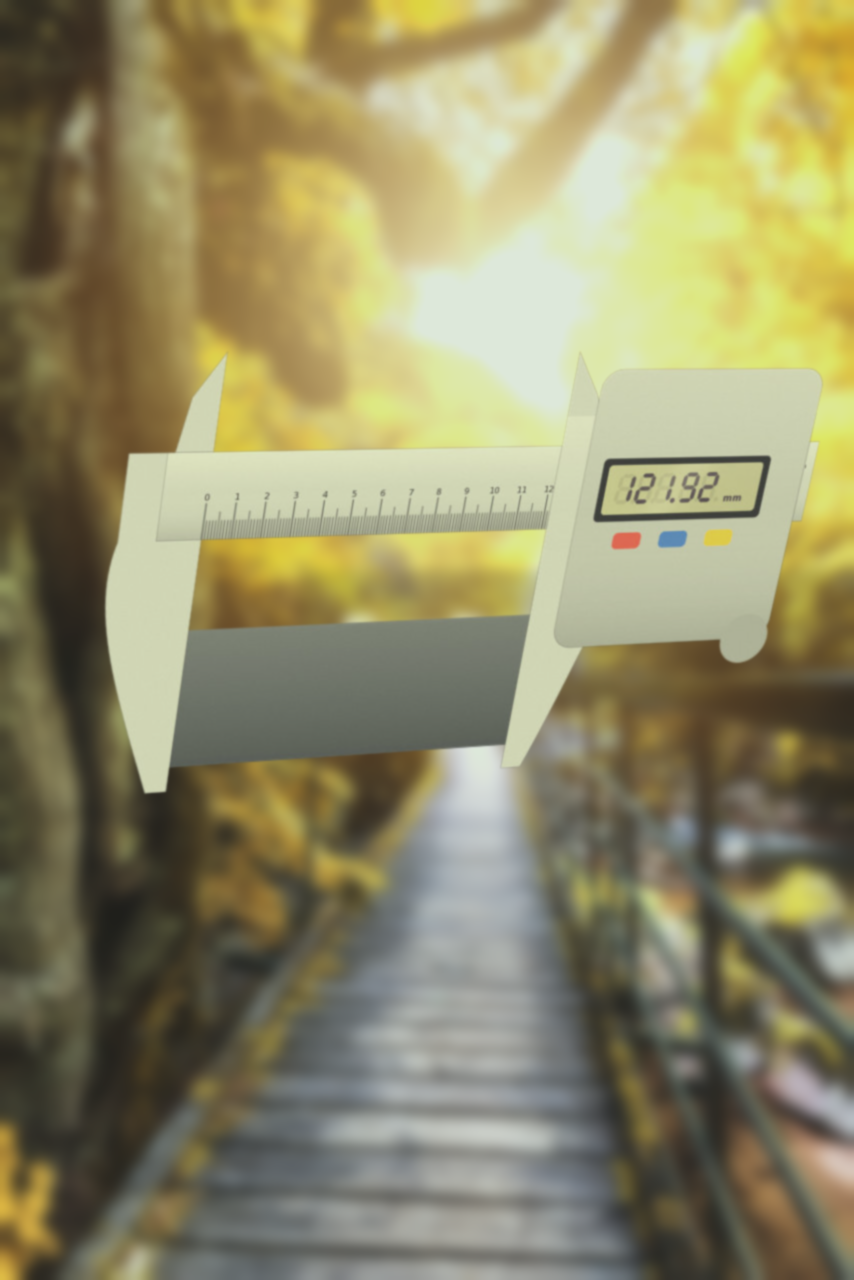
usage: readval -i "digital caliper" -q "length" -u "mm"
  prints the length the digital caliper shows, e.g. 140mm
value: 121.92mm
